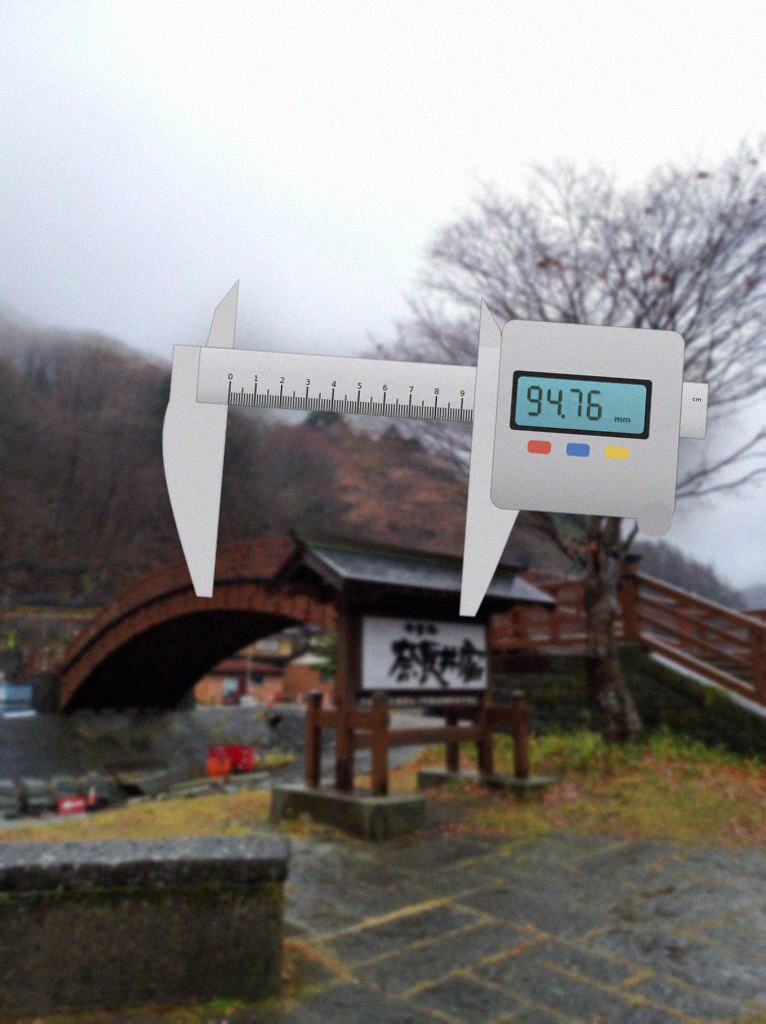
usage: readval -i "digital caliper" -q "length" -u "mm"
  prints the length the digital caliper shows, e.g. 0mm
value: 94.76mm
